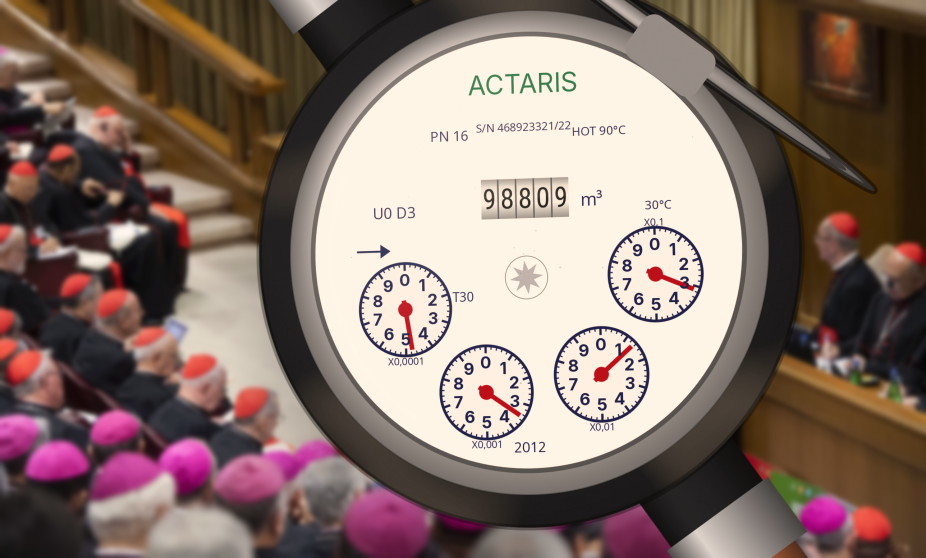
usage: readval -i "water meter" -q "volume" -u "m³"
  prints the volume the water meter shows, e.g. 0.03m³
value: 98809.3134m³
